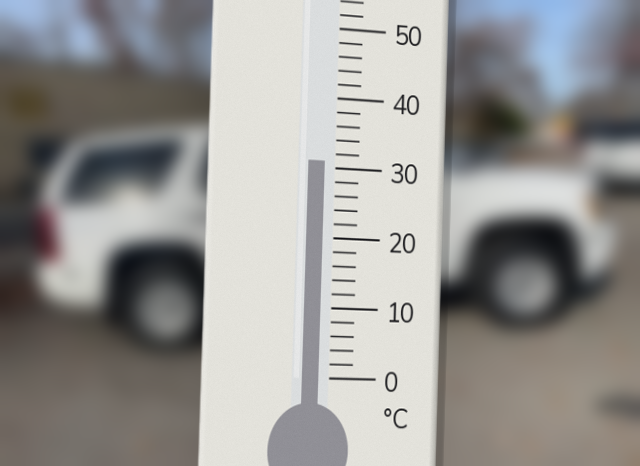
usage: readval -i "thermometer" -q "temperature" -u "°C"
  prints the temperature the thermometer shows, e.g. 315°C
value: 31°C
